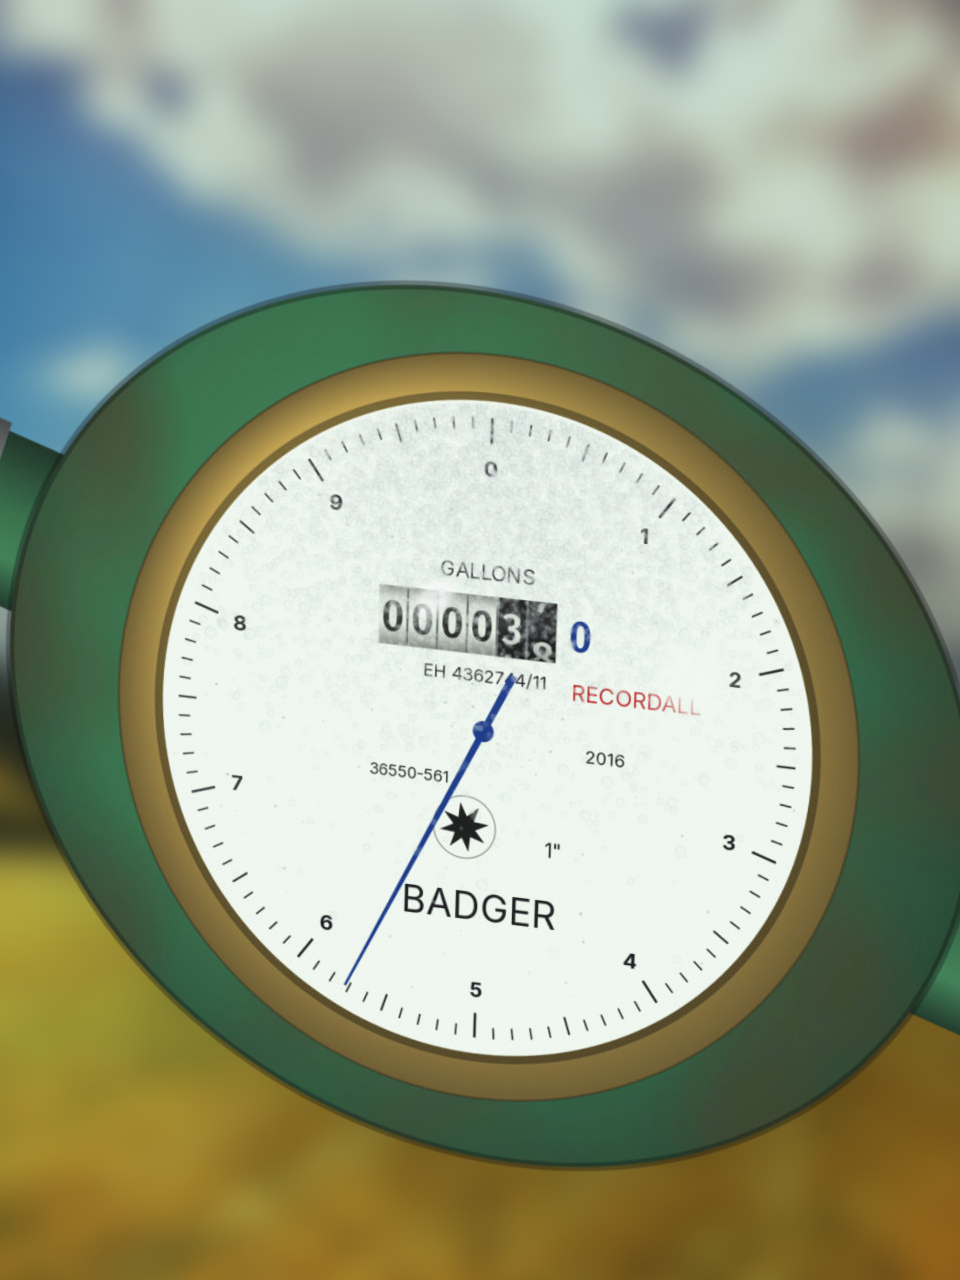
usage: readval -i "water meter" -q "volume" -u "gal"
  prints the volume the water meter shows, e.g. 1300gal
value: 375.7gal
